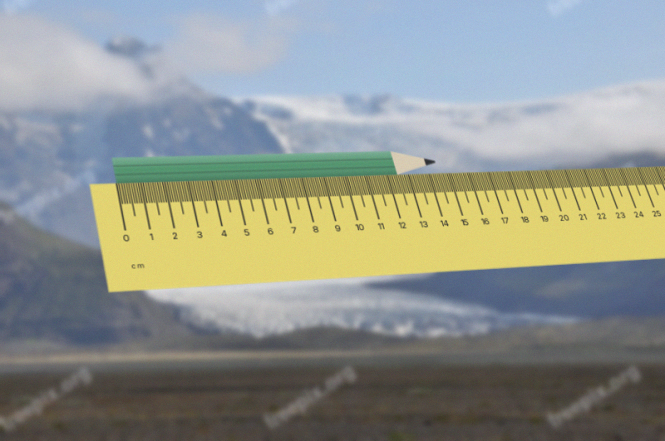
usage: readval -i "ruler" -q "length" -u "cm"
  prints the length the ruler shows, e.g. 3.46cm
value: 14.5cm
